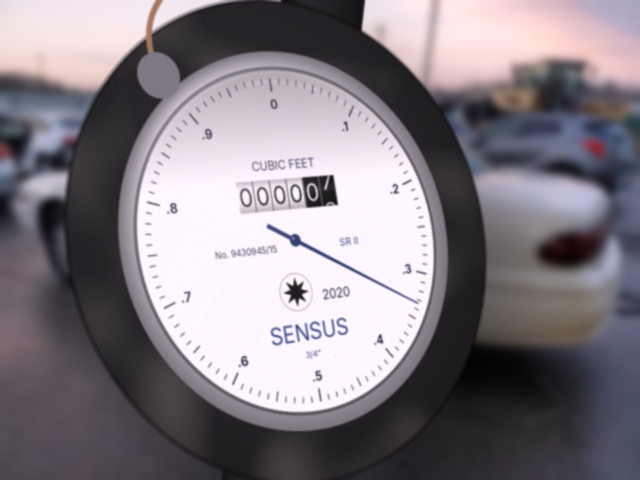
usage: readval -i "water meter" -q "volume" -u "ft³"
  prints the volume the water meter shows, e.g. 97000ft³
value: 7.33ft³
